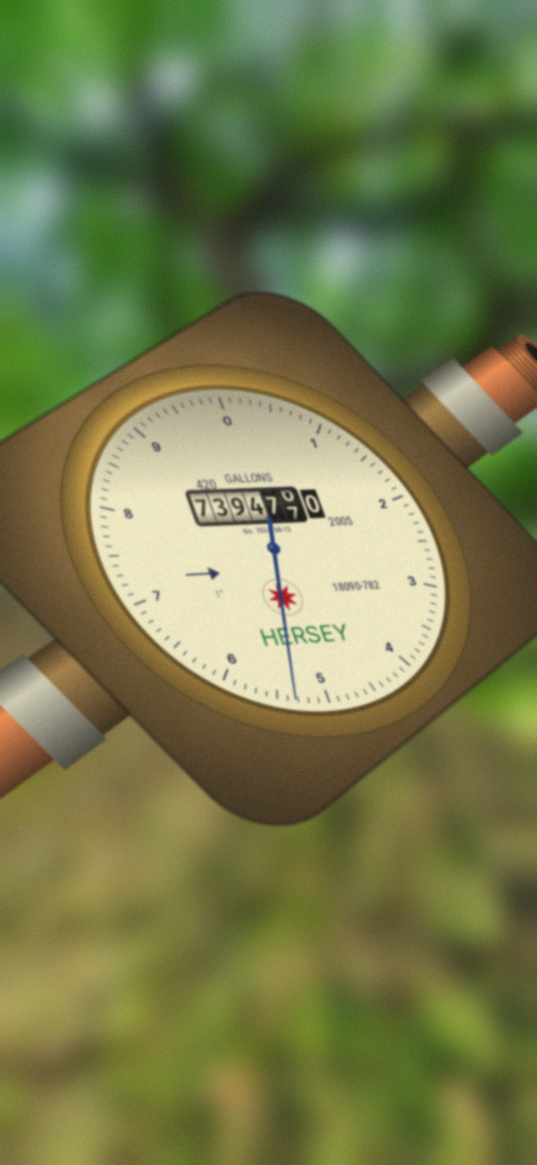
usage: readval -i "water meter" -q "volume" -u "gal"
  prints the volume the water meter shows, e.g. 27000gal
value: 7394765.3gal
